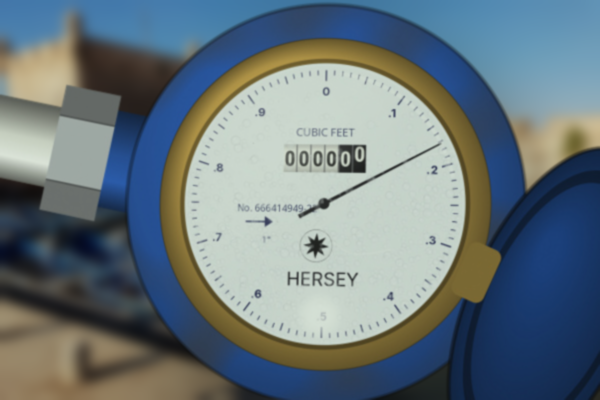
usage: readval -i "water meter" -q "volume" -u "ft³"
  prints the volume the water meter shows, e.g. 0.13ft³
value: 0.17ft³
